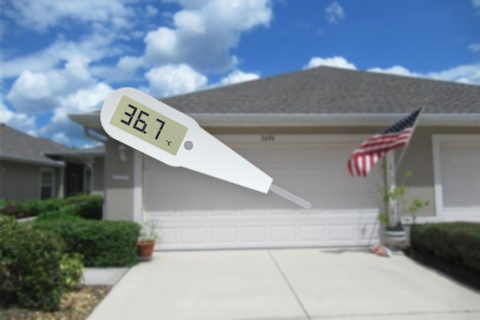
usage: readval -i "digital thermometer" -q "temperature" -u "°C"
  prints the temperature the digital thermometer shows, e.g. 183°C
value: 36.7°C
